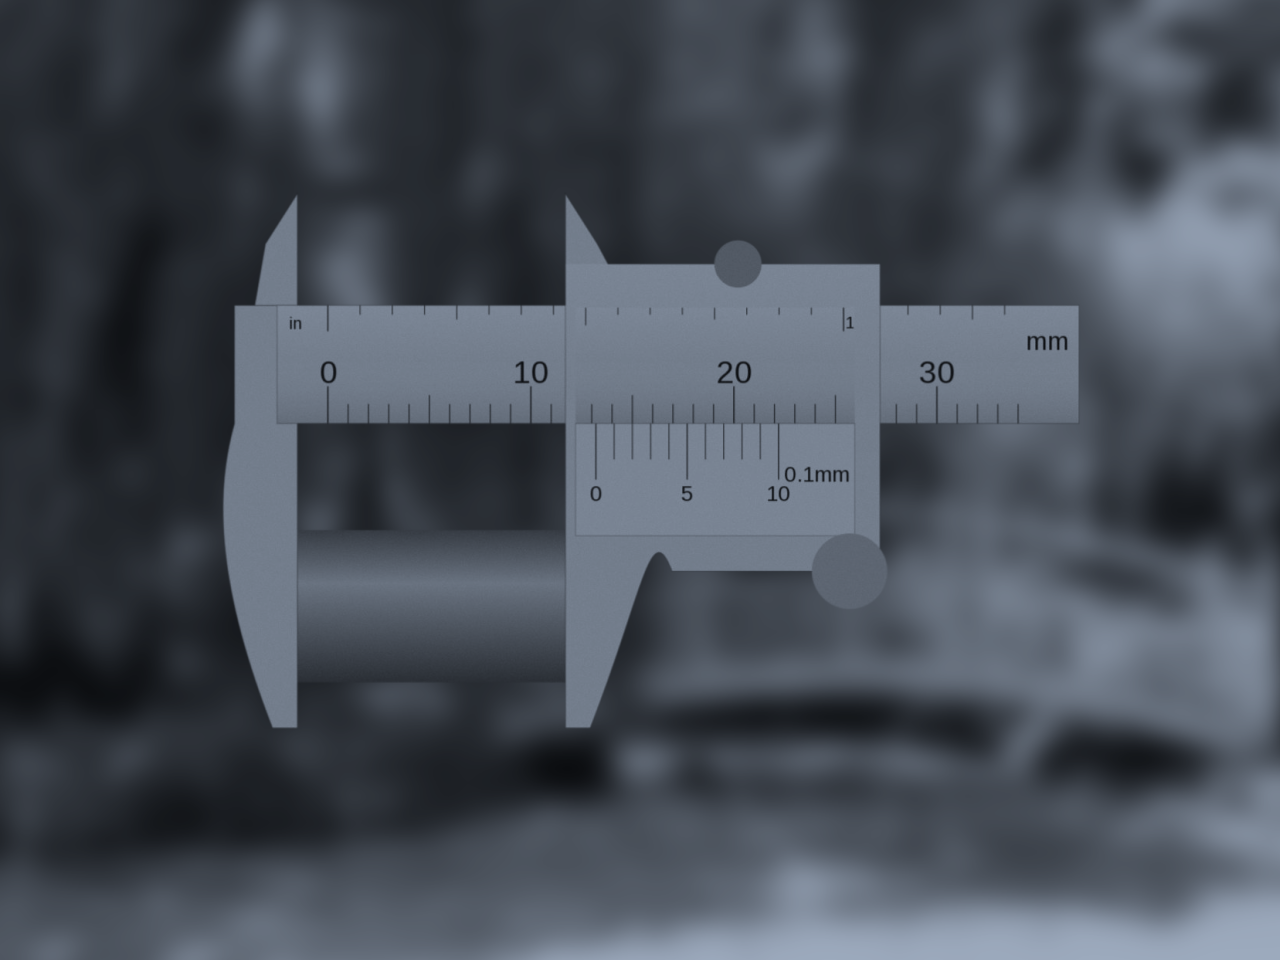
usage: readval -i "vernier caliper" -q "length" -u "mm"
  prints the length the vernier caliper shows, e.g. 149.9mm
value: 13.2mm
